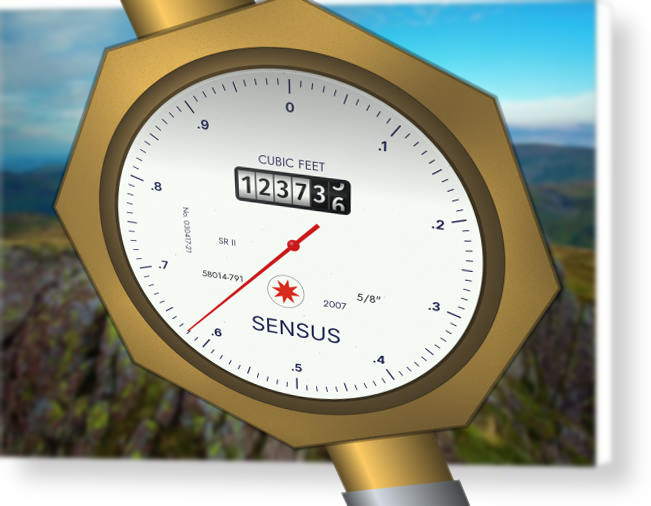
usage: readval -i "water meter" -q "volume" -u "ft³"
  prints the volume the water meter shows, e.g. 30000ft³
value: 123735.62ft³
